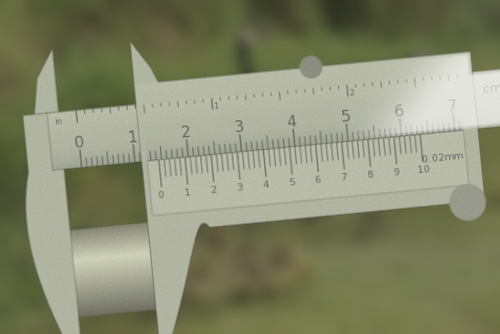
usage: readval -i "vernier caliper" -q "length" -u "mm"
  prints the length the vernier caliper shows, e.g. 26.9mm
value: 14.5mm
